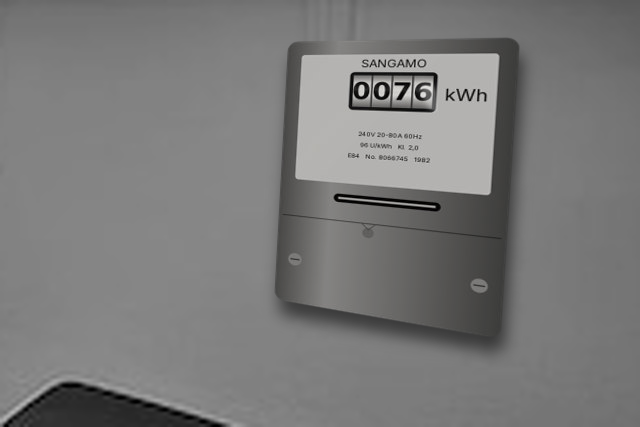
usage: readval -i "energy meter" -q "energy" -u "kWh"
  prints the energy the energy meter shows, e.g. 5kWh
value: 76kWh
